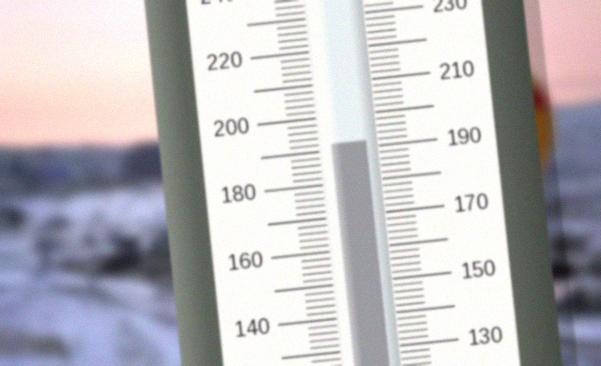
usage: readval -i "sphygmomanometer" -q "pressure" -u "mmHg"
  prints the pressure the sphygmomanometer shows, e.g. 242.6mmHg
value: 192mmHg
